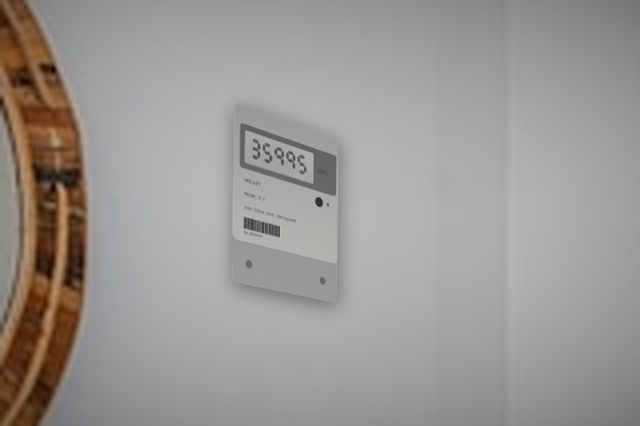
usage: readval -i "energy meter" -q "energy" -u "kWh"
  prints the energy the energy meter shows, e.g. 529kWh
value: 35995kWh
